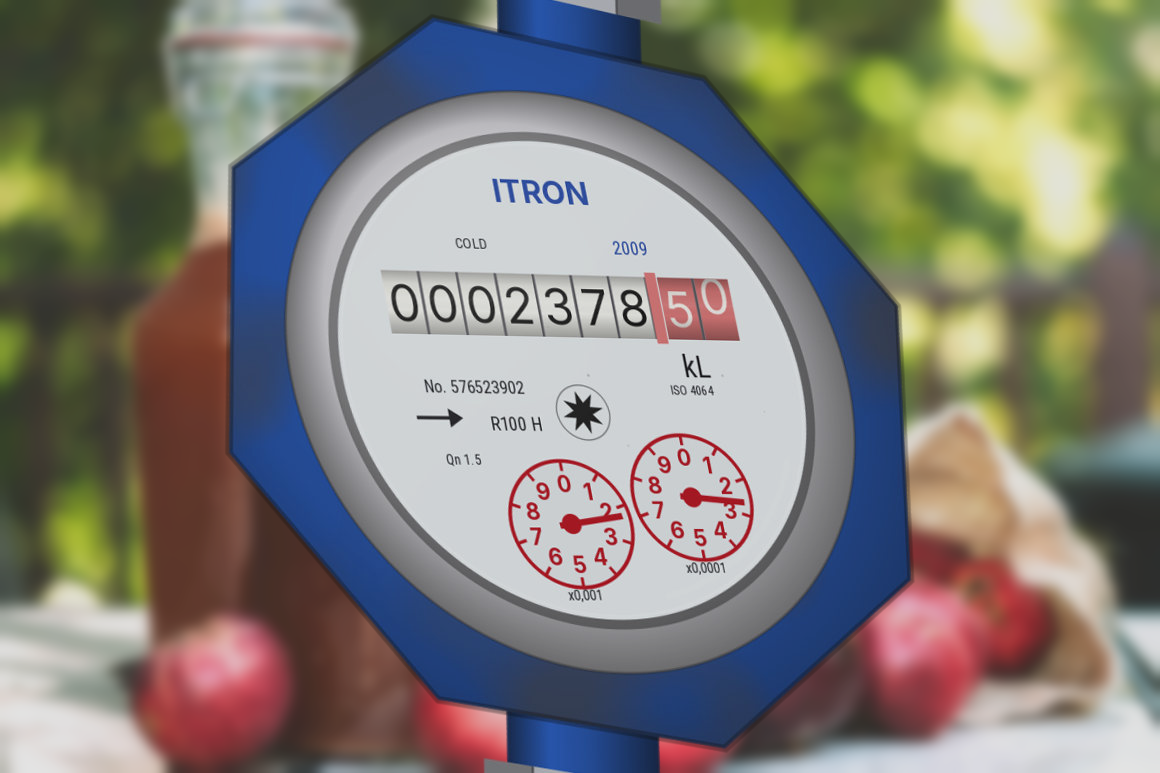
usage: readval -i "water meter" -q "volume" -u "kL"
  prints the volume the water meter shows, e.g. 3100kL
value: 2378.5022kL
